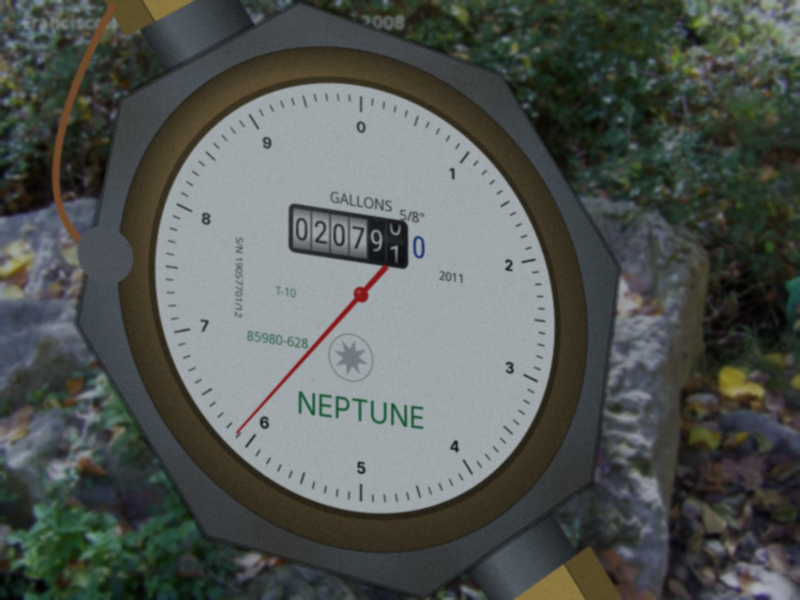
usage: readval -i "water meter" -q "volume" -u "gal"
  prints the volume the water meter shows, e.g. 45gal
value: 207906.1gal
